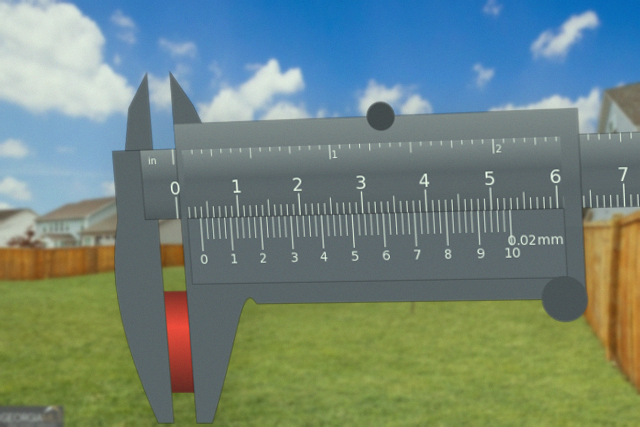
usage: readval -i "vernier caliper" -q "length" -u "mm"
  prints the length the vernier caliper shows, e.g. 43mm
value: 3.8mm
